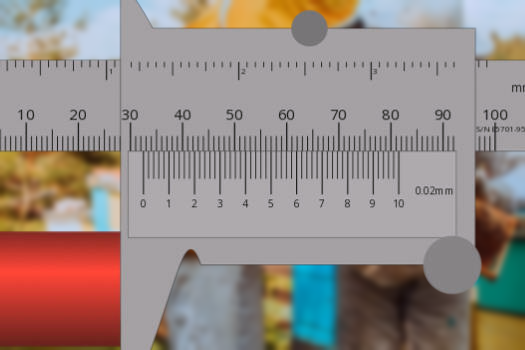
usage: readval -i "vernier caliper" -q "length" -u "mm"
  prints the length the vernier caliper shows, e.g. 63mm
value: 32.5mm
